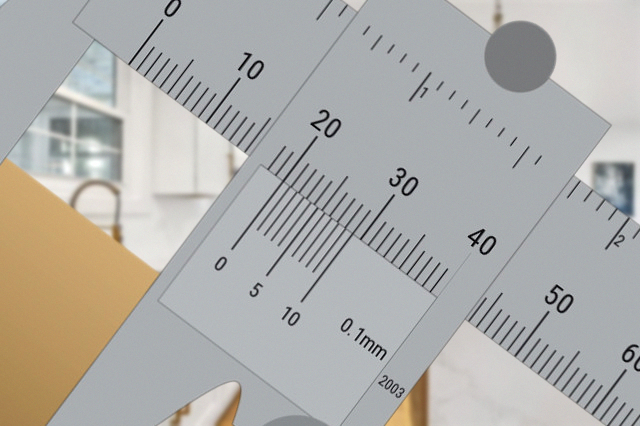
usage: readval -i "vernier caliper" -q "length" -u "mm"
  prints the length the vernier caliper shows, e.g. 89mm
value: 20.0mm
